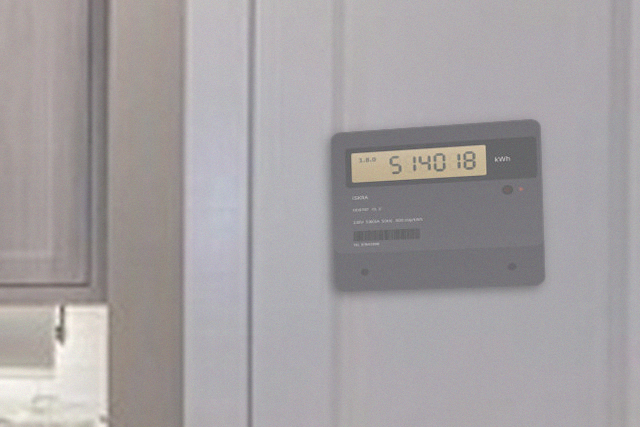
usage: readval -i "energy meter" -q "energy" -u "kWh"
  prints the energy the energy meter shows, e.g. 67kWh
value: 514018kWh
